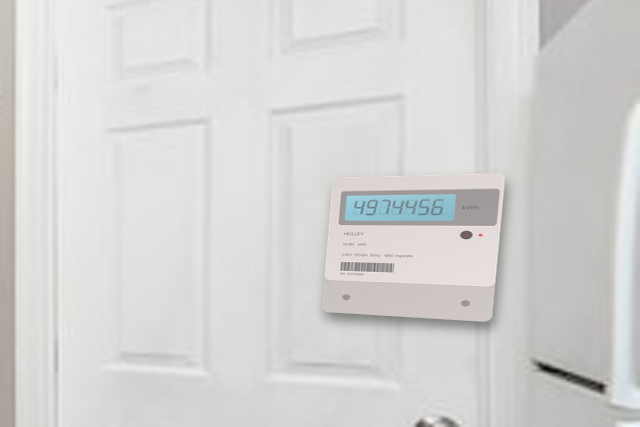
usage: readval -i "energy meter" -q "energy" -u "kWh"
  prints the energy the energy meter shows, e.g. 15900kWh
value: 4974456kWh
